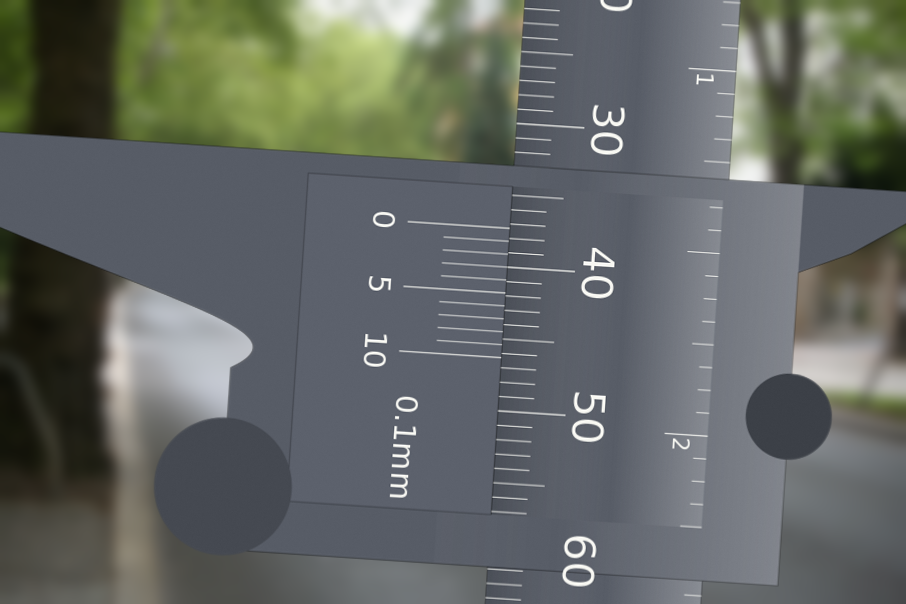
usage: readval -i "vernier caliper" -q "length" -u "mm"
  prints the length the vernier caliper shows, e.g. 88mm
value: 37.3mm
